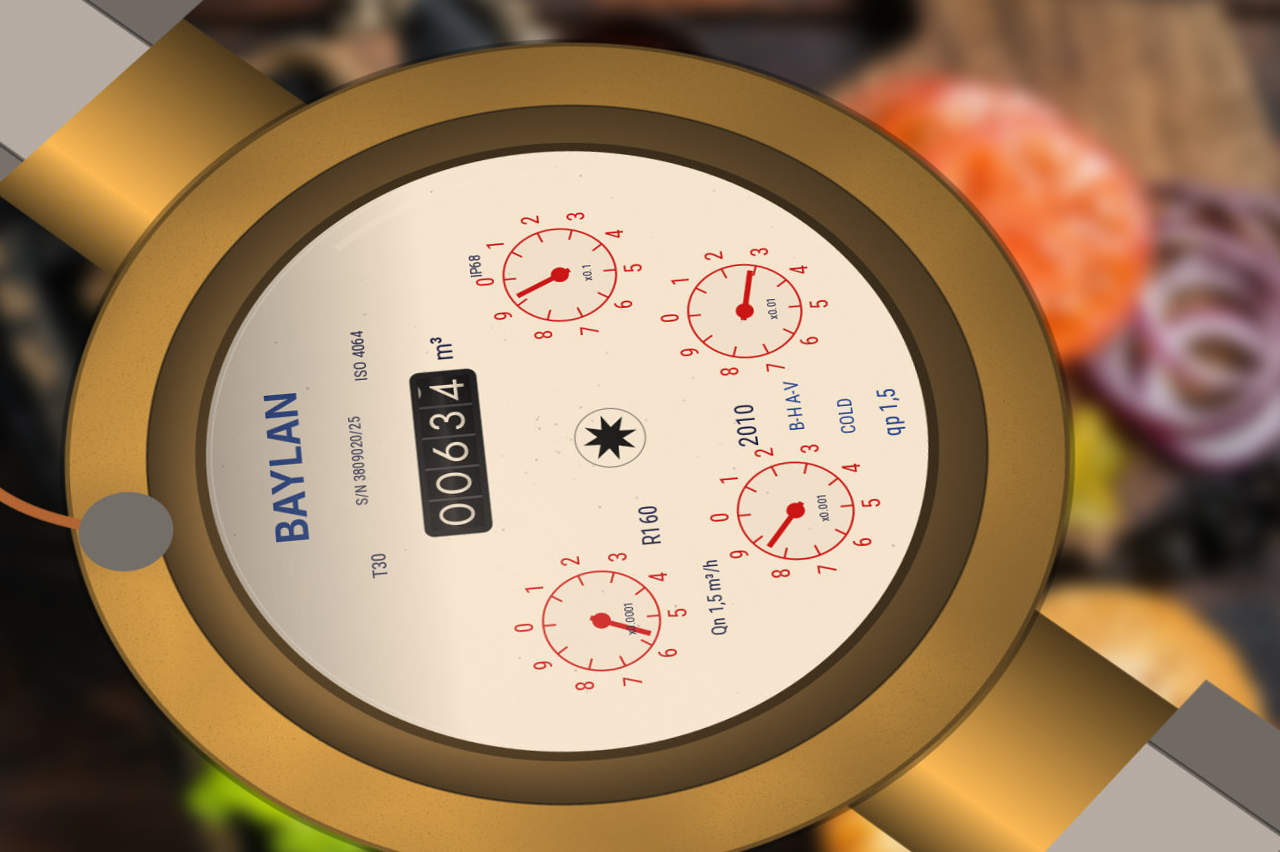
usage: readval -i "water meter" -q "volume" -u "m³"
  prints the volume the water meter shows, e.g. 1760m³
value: 633.9285m³
